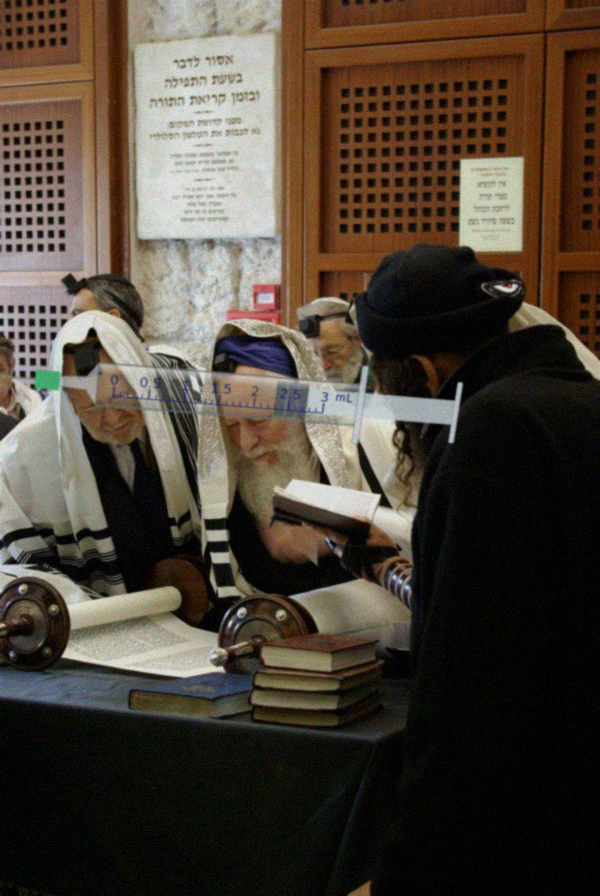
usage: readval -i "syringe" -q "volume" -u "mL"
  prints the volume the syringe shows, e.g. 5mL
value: 2.3mL
